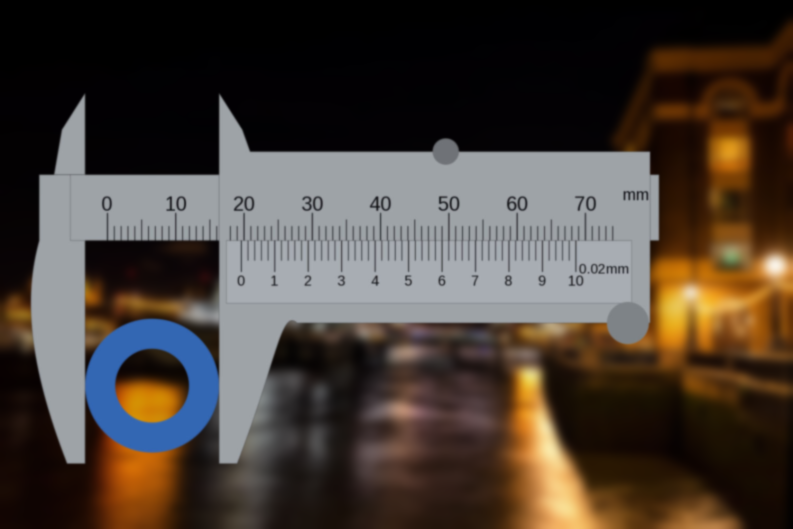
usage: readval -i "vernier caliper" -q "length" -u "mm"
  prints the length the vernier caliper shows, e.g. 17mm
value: 19.6mm
